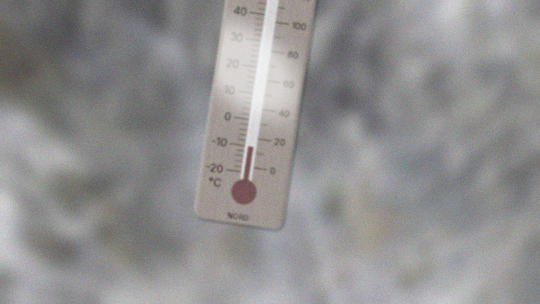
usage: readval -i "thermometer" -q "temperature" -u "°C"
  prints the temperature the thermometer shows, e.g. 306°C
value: -10°C
